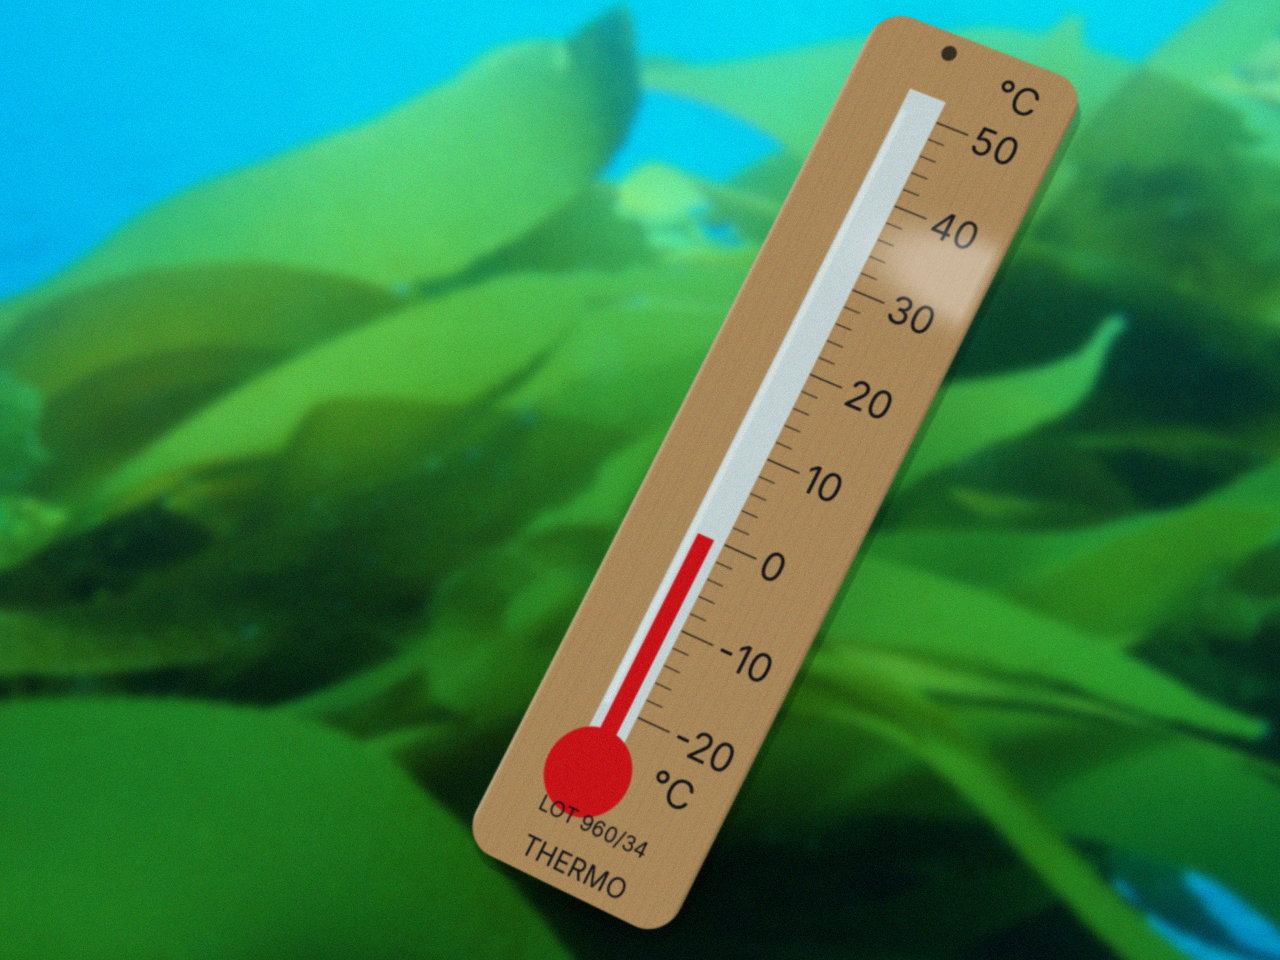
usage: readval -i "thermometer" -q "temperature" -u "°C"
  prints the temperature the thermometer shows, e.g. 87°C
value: 0°C
